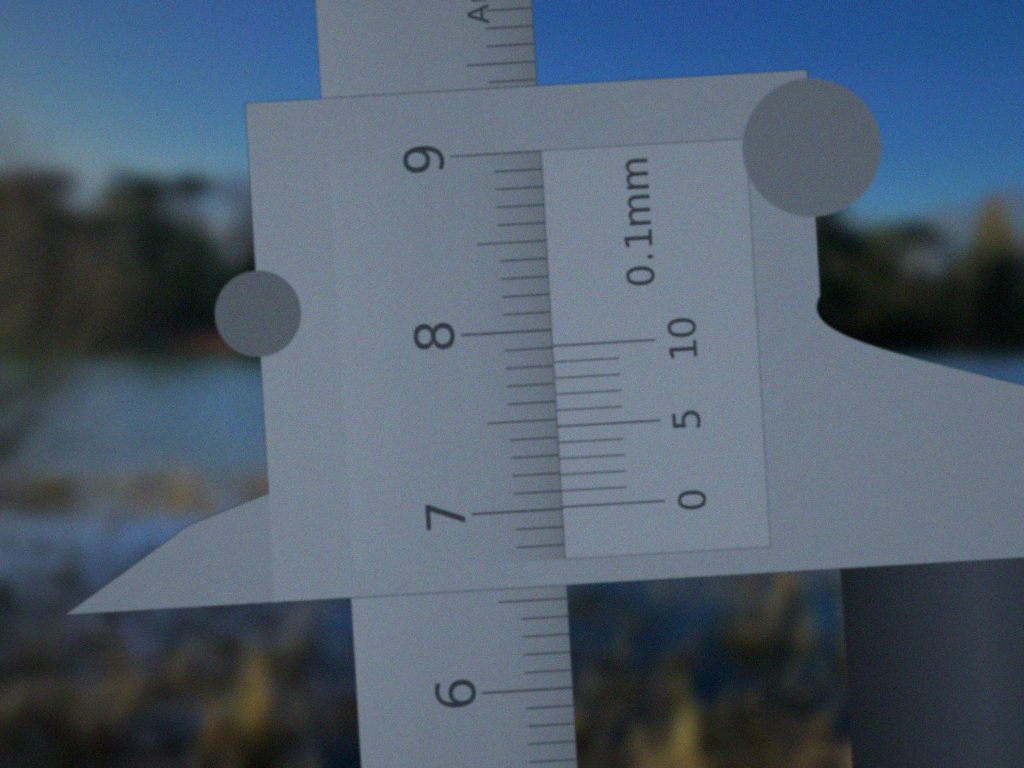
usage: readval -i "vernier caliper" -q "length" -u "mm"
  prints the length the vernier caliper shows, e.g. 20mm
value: 70.1mm
